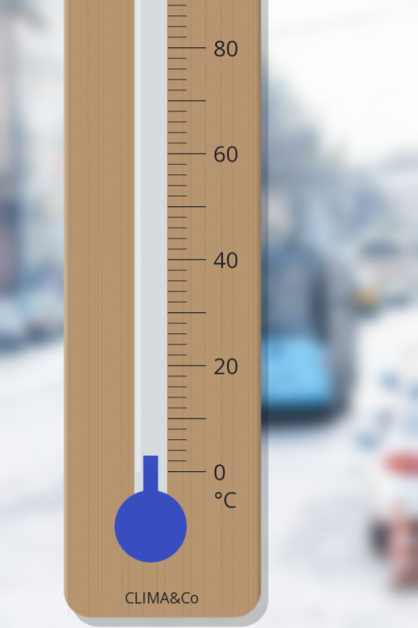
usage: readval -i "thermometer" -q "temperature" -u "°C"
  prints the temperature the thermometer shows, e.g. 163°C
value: 3°C
